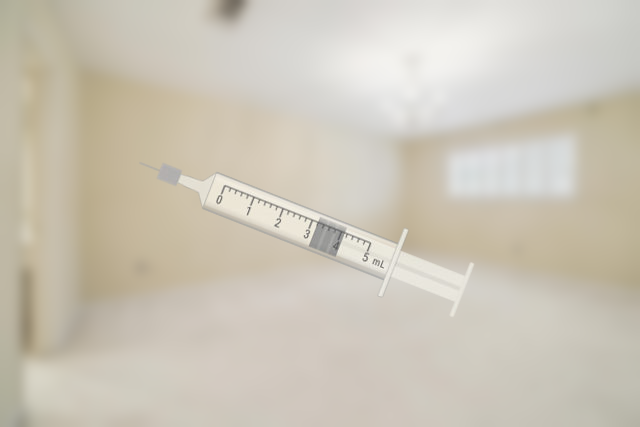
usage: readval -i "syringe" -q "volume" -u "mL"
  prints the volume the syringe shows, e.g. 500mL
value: 3.2mL
